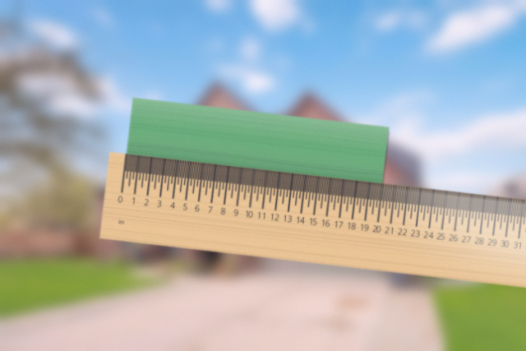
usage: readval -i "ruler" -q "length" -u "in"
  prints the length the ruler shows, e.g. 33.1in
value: 20in
